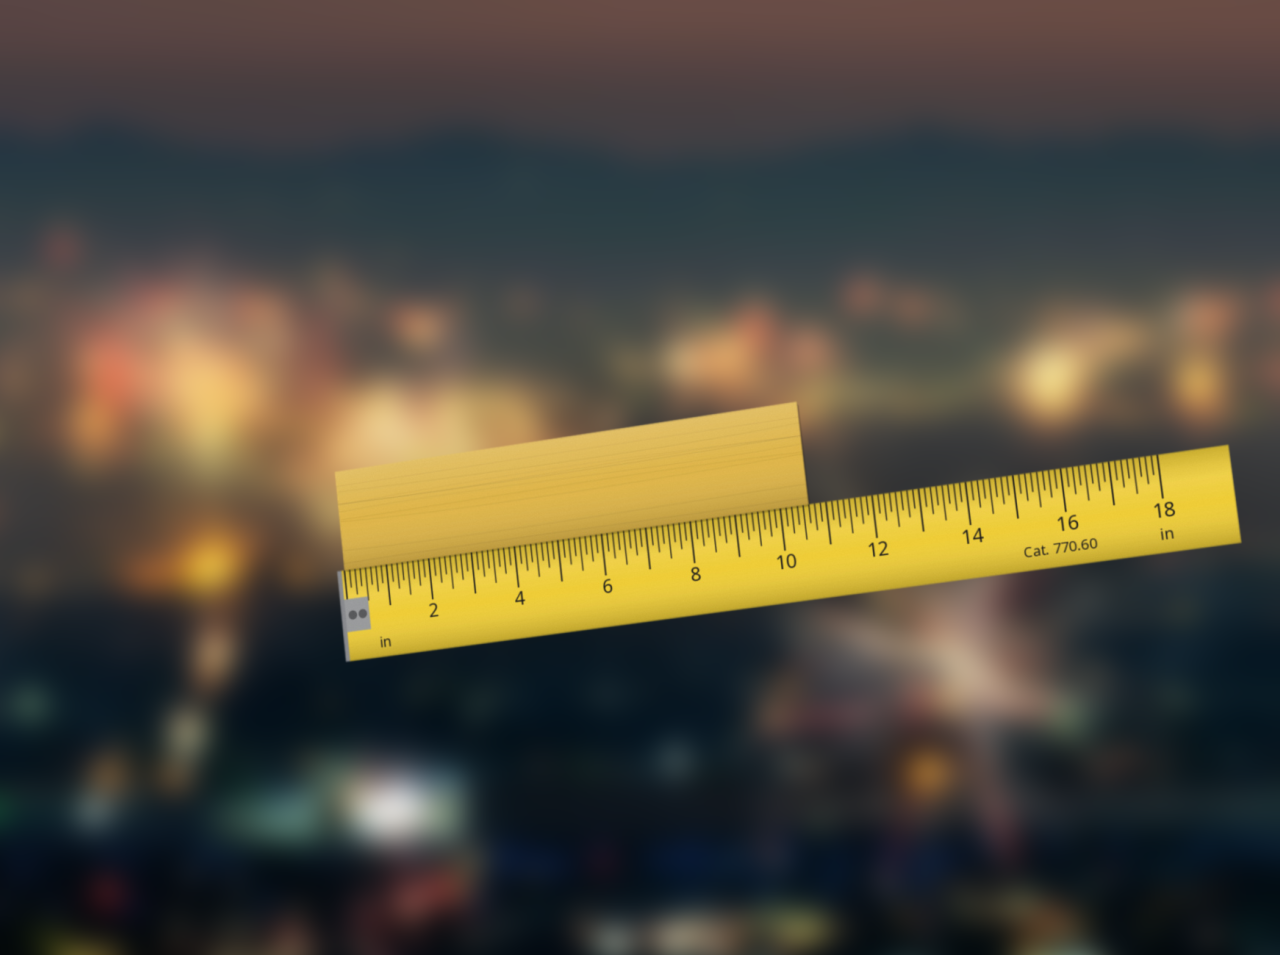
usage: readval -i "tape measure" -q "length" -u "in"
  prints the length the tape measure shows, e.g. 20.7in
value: 10.625in
